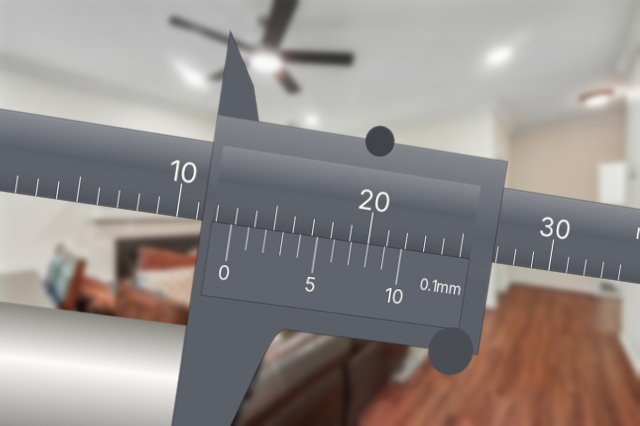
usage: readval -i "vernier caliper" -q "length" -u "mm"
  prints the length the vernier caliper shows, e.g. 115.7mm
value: 12.8mm
